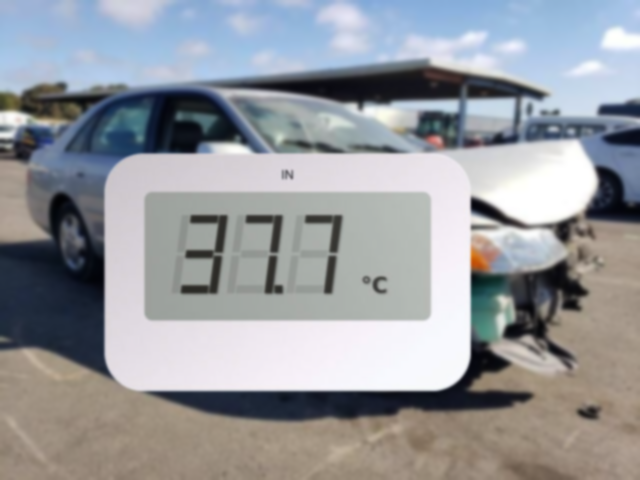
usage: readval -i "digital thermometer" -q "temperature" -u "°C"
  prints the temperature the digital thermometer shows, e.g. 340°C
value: 37.7°C
